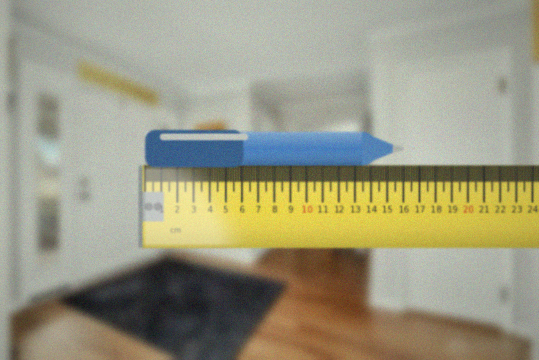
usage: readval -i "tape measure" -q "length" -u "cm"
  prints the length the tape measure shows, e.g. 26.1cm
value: 16cm
